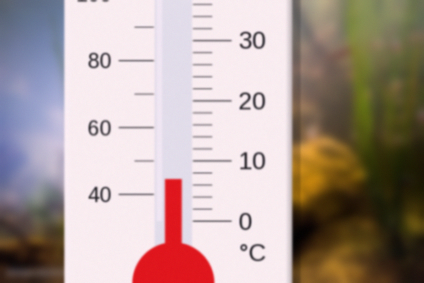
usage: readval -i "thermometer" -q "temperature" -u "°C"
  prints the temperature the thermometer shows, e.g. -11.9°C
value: 7°C
